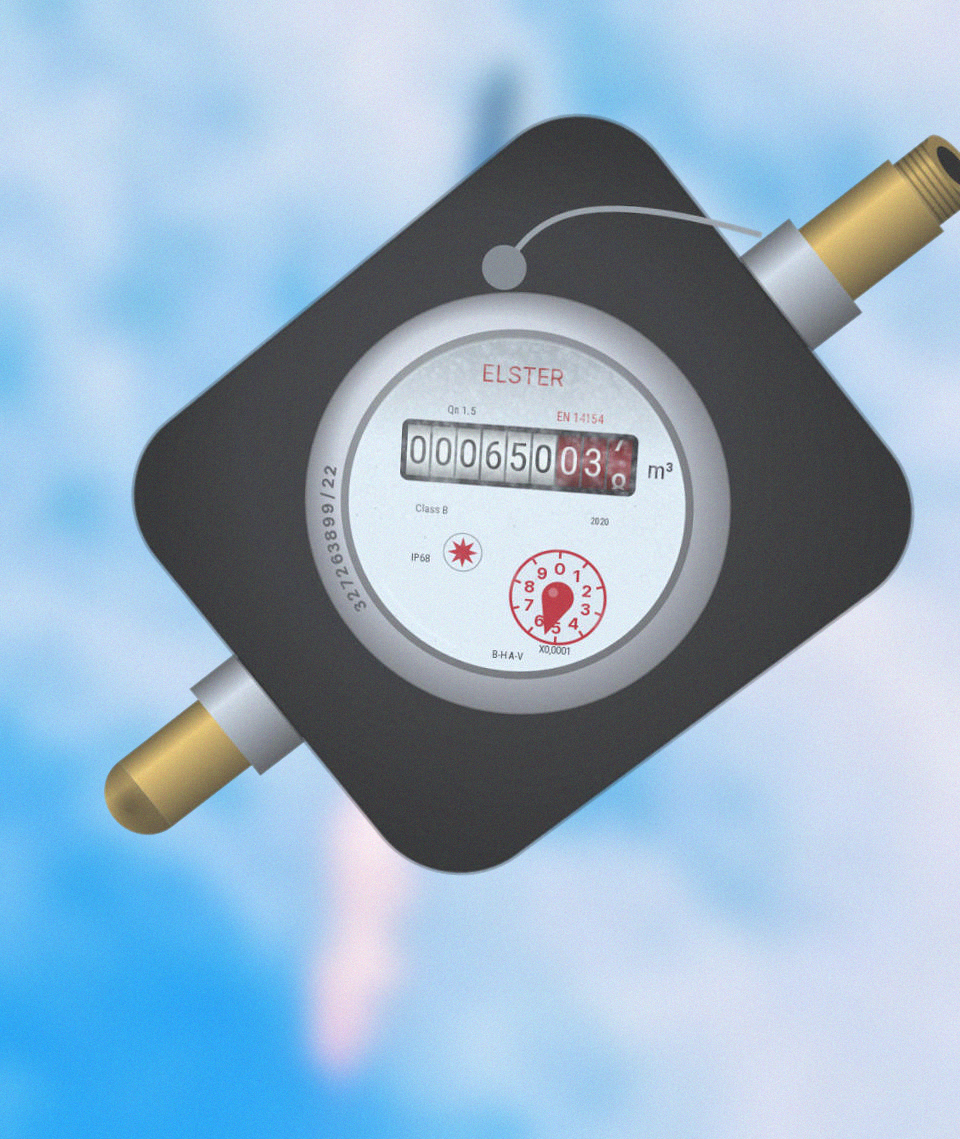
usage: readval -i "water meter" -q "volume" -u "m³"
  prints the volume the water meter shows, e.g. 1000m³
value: 650.0375m³
